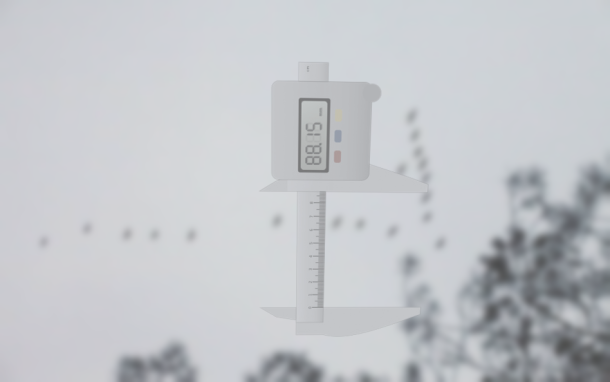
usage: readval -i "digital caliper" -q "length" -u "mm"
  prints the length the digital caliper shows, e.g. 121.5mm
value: 88.15mm
